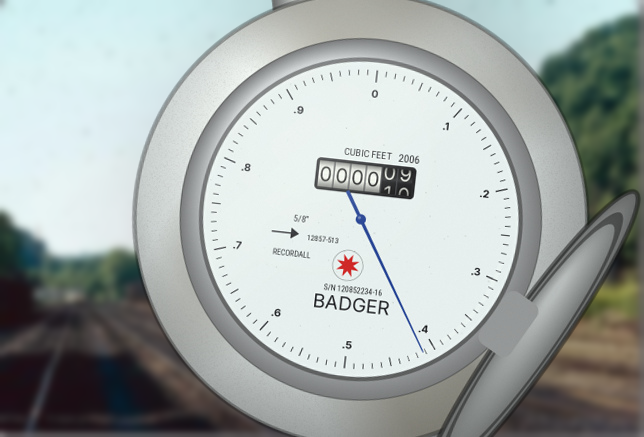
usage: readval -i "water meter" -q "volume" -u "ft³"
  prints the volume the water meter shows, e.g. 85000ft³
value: 9.41ft³
